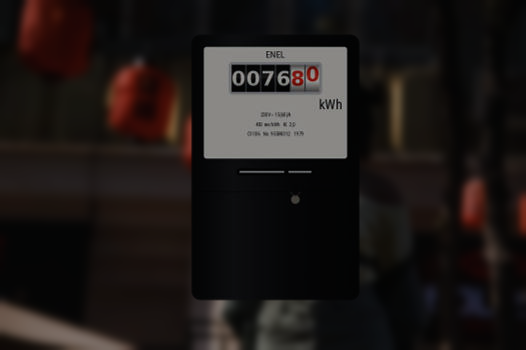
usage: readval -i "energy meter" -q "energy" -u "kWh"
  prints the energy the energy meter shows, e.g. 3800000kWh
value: 76.80kWh
